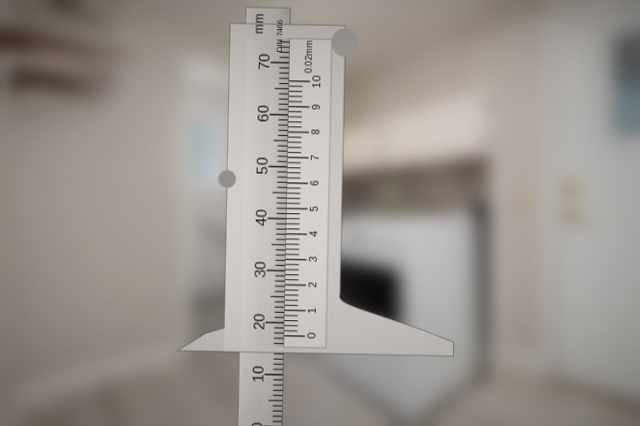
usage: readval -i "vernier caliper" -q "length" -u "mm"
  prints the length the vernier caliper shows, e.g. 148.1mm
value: 17.5mm
